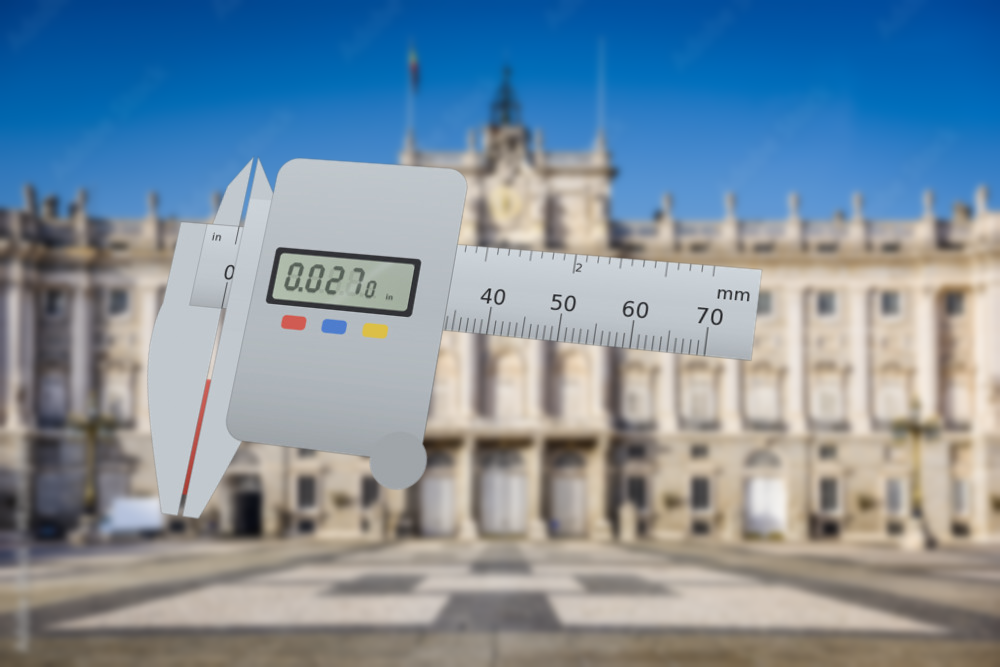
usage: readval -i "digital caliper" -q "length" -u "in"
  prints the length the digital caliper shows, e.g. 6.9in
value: 0.0270in
